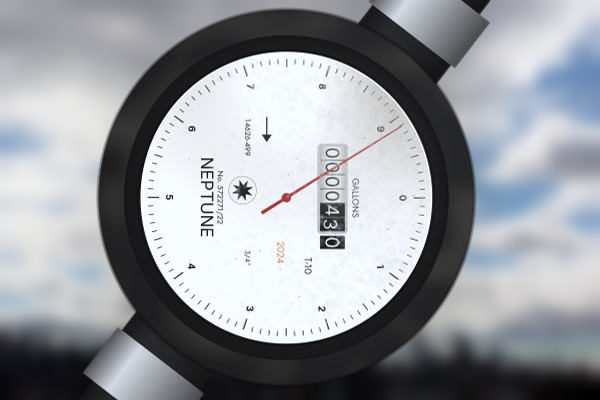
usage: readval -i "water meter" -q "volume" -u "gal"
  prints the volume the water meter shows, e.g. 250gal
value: 429.1gal
